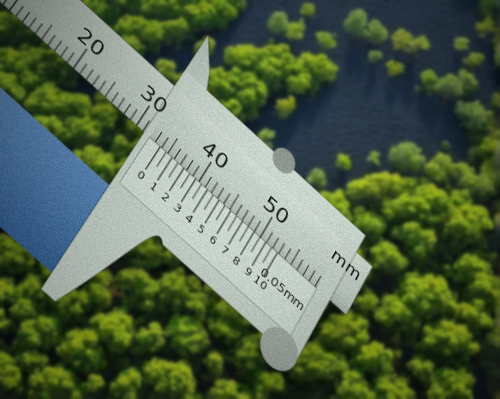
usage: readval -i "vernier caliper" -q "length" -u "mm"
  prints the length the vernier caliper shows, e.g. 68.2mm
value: 33.8mm
